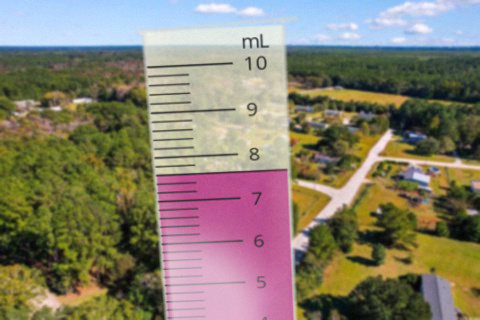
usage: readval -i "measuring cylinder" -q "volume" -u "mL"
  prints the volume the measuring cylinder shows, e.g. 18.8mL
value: 7.6mL
